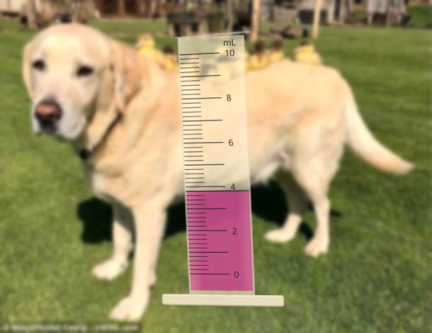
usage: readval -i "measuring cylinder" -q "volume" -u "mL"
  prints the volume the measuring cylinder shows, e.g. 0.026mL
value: 3.8mL
